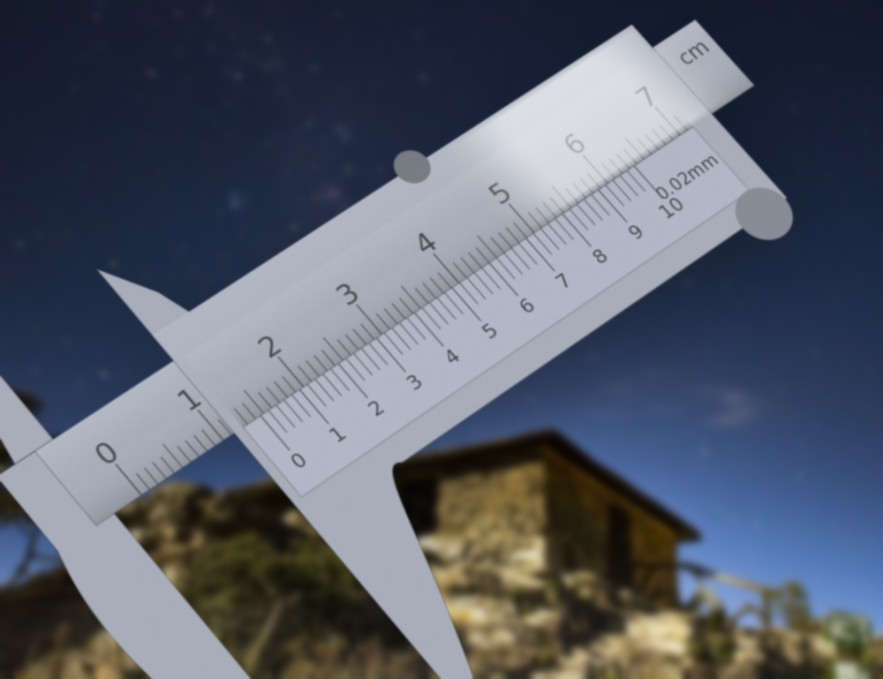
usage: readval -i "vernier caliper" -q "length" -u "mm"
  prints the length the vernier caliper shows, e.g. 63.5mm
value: 14.6mm
